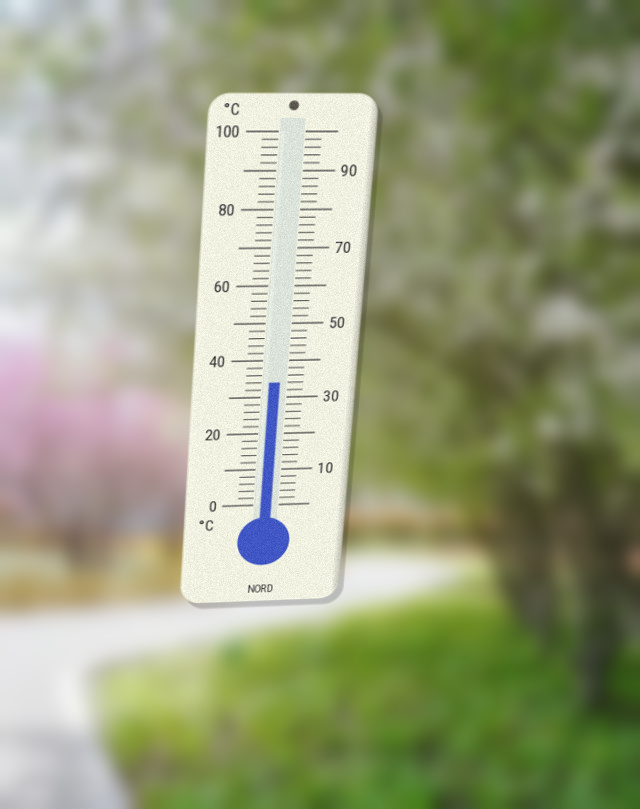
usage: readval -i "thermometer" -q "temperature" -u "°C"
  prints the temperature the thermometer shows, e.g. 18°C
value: 34°C
